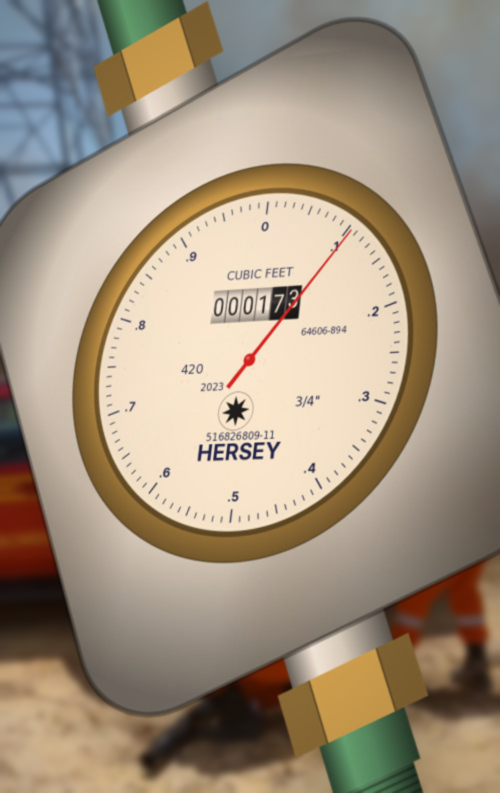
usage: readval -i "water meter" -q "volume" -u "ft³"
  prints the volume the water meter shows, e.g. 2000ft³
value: 173.10ft³
